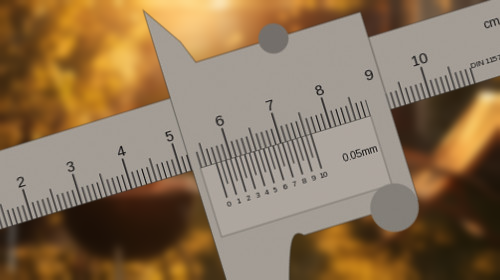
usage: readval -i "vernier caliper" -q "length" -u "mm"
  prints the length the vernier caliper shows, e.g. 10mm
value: 57.0mm
